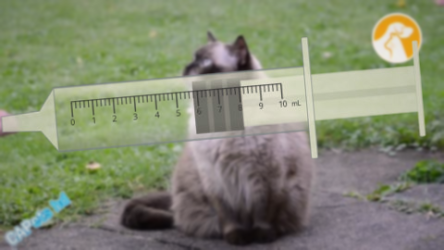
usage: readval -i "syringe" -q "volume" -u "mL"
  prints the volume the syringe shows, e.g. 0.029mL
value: 5.8mL
